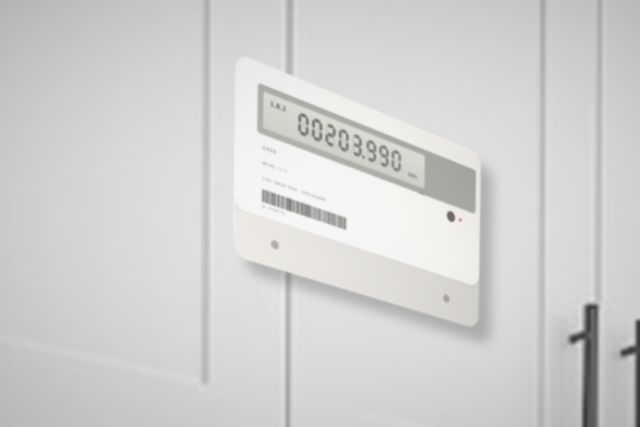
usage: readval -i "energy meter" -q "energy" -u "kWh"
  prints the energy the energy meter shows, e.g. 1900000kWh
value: 203.990kWh
